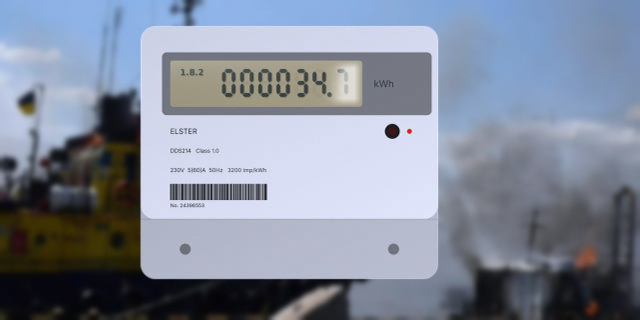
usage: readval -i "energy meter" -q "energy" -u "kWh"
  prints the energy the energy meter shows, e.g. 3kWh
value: 34.7kWh
